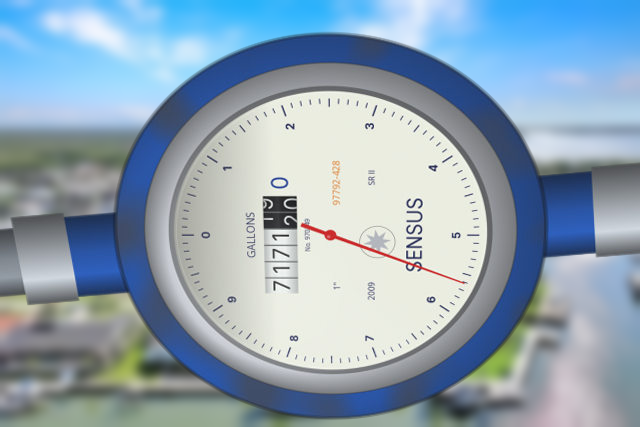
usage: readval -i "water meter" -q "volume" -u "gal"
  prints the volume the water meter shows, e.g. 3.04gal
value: 7171195.6gal
